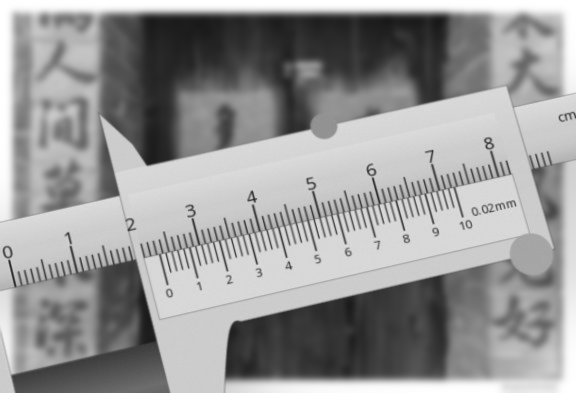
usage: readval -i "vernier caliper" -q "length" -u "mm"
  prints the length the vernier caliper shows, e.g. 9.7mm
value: 23.5mm
